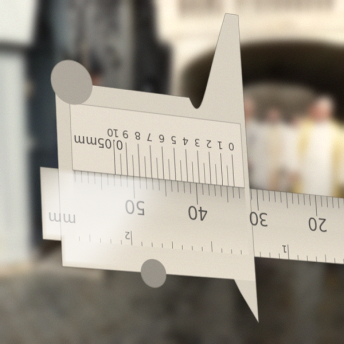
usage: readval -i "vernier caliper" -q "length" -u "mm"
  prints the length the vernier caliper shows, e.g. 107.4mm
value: 33.8mm
